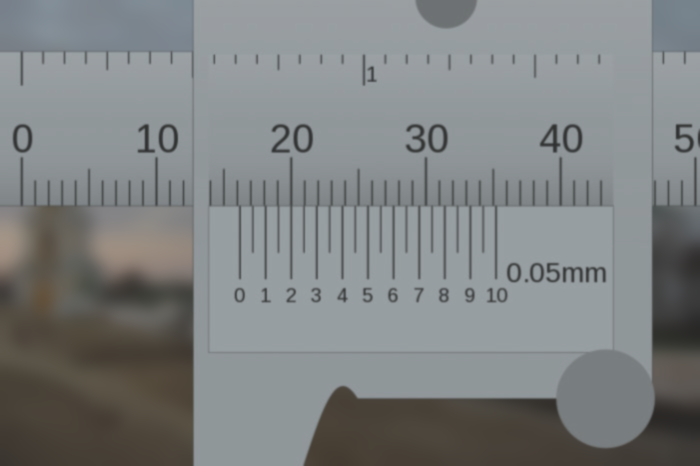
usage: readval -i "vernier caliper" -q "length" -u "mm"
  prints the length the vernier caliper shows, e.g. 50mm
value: 16.2mm
